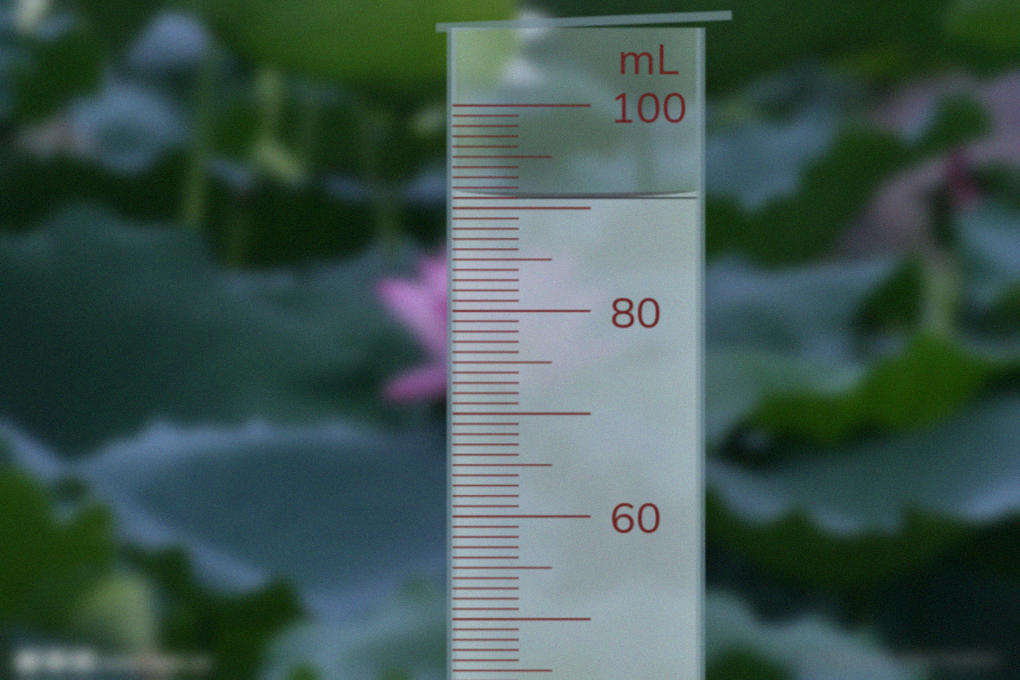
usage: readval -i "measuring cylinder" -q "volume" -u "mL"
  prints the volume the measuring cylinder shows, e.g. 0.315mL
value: 91mL
